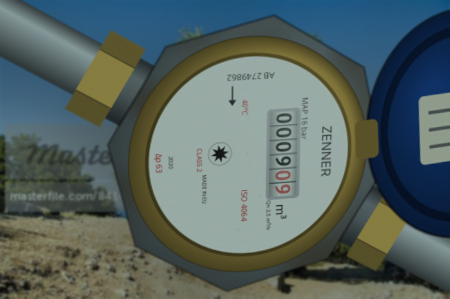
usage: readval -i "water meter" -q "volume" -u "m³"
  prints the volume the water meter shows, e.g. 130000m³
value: 9.09m³
